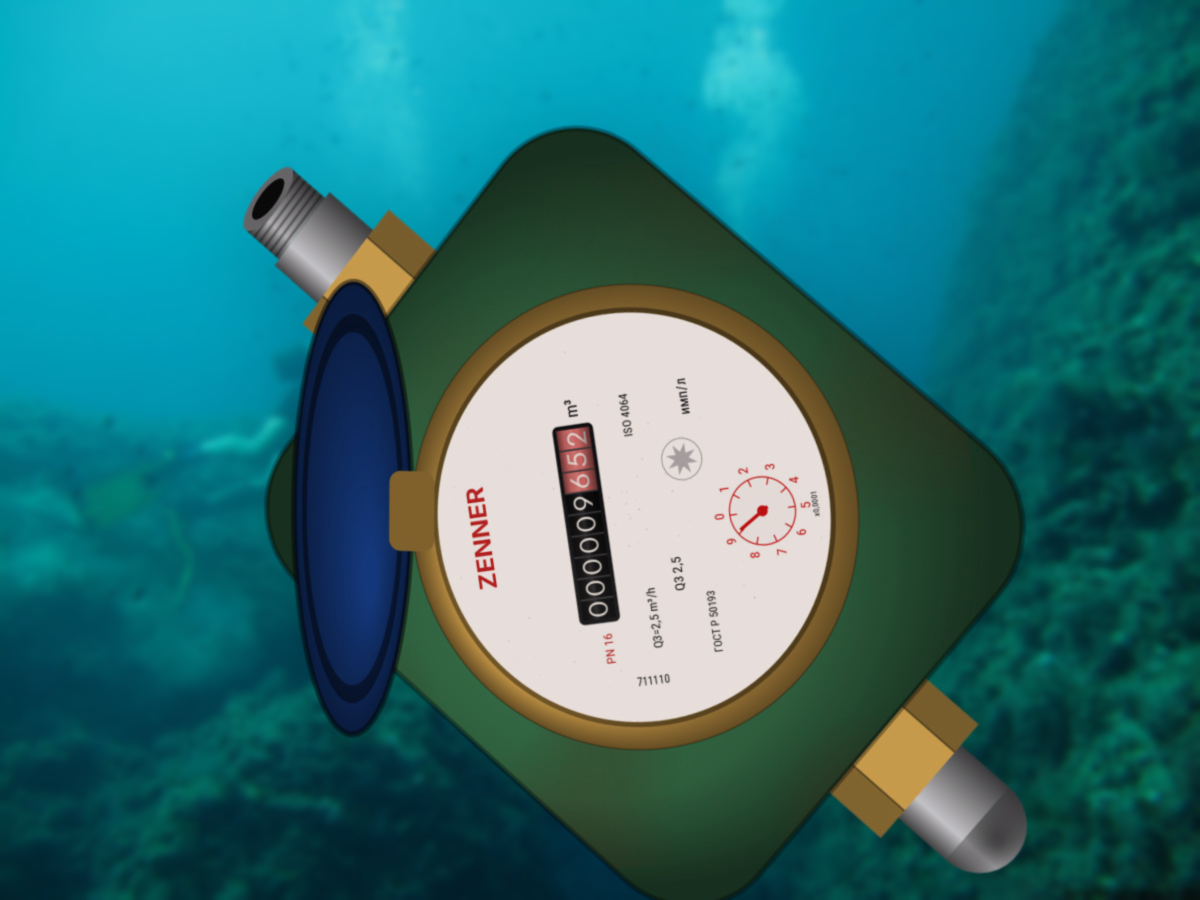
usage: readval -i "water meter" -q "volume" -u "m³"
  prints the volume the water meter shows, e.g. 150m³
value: 9.6519m³
